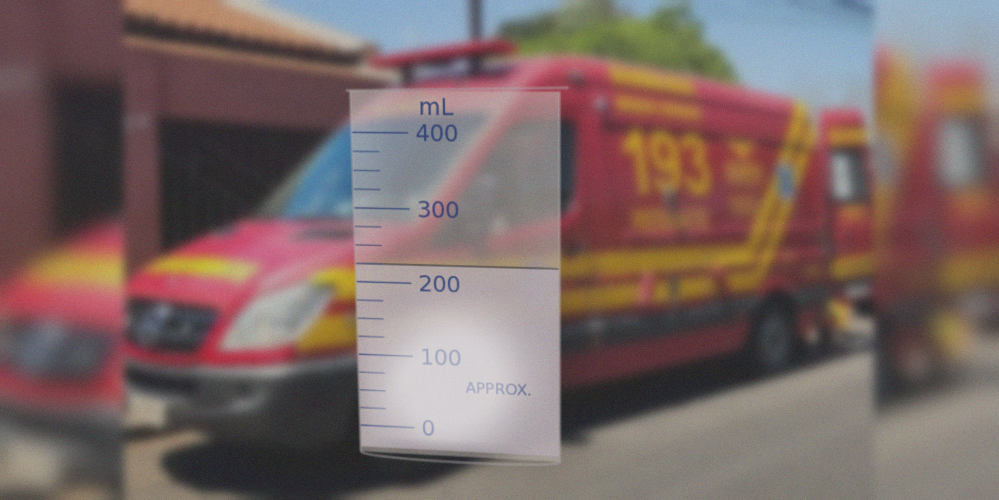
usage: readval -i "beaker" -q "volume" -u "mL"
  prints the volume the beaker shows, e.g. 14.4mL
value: 225mL
